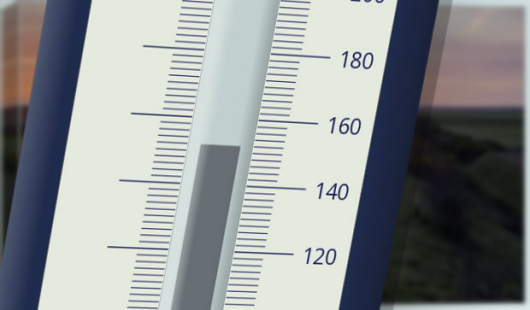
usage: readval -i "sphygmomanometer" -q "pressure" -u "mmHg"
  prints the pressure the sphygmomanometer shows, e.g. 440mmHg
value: 152mmHg
